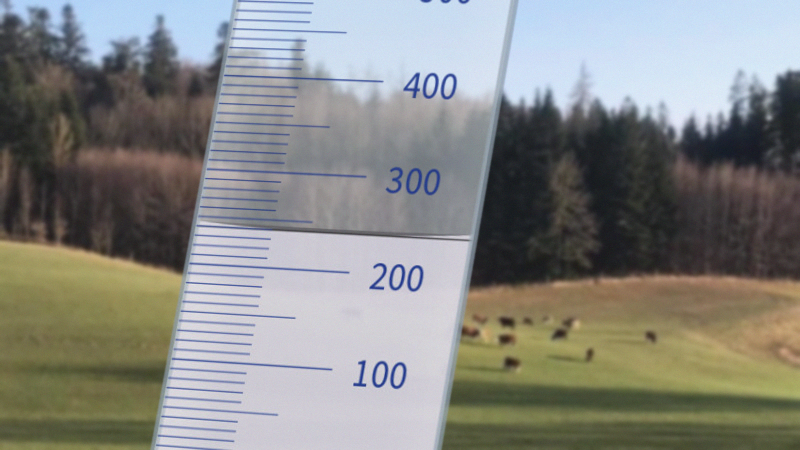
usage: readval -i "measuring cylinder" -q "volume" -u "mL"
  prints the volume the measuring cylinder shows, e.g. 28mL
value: 240mL
